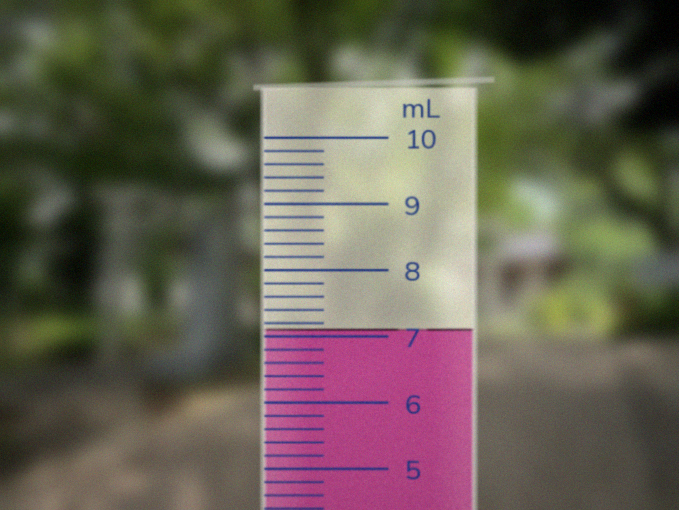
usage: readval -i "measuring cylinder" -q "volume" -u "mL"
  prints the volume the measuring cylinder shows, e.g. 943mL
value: 7.1mL
